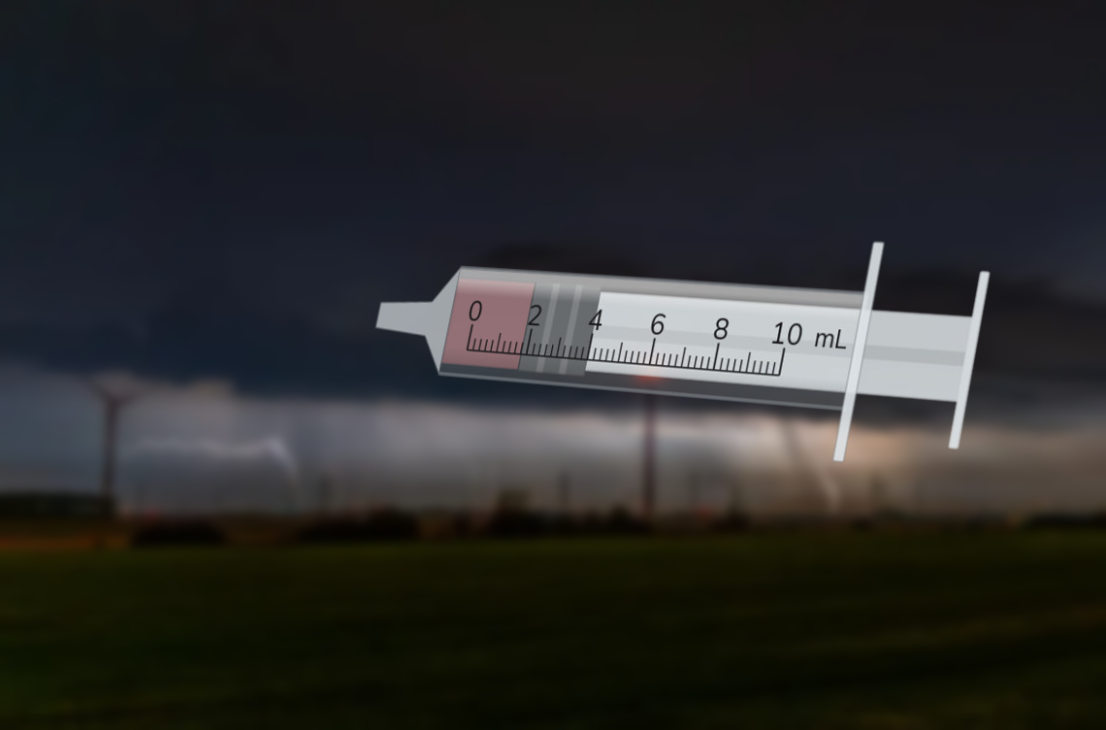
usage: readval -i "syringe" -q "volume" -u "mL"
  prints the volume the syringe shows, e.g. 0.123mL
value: 1.8mL
